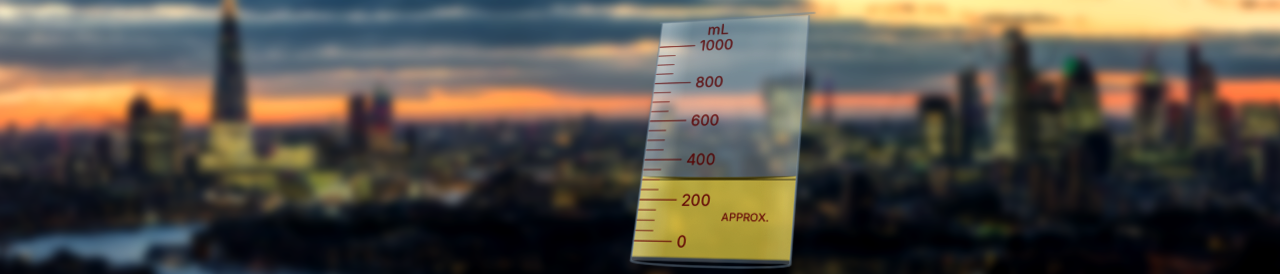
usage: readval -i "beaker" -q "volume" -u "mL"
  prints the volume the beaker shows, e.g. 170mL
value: 300mL
